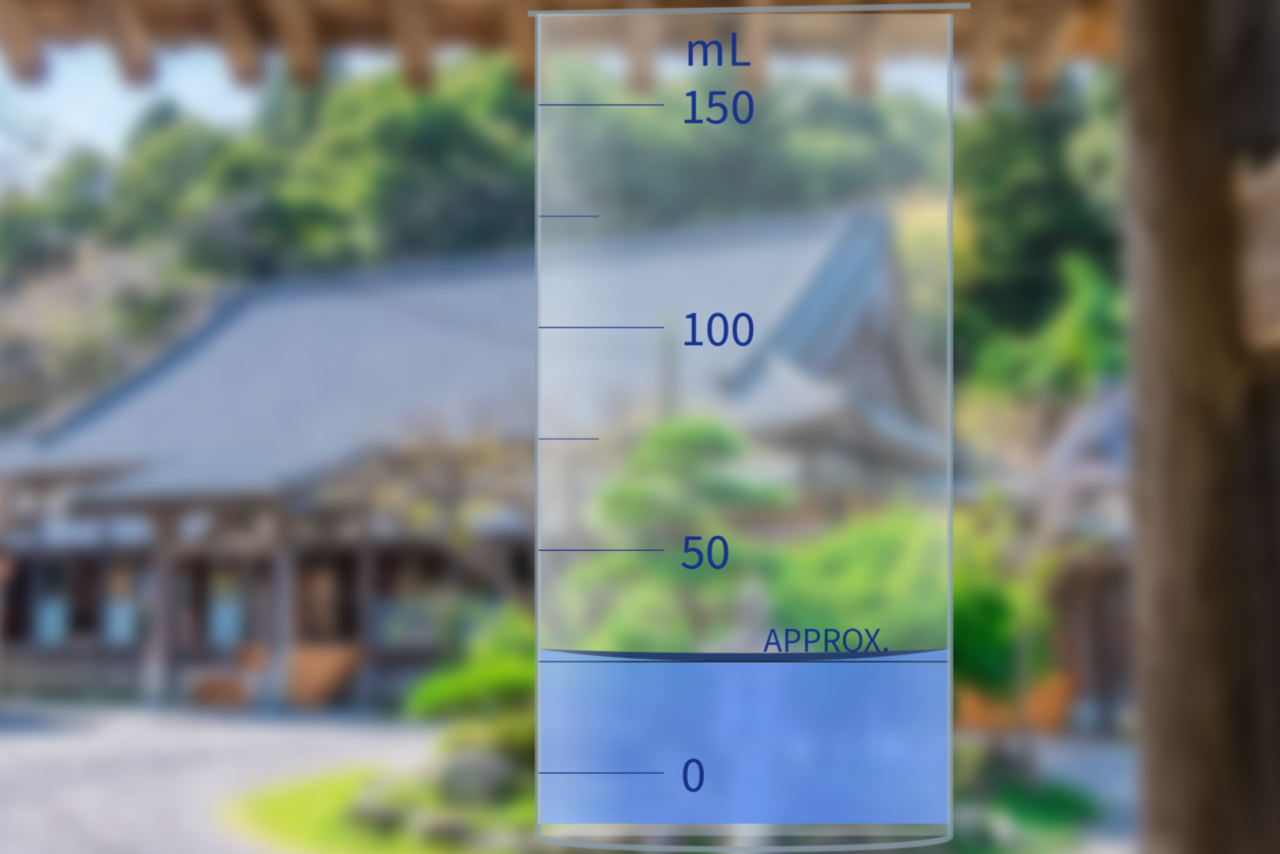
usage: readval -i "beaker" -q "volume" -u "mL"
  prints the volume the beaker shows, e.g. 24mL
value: 25mL
